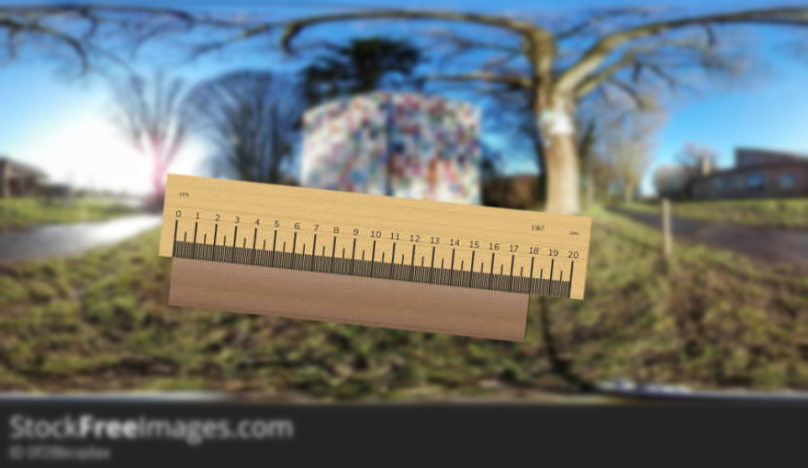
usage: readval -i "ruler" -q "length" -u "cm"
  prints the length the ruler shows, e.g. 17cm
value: 18cm
